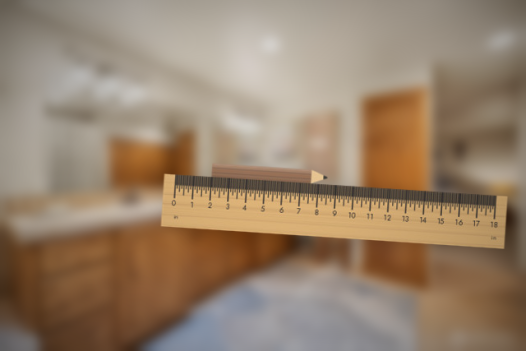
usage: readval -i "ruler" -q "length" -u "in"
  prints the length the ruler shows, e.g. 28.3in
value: 6.5in
